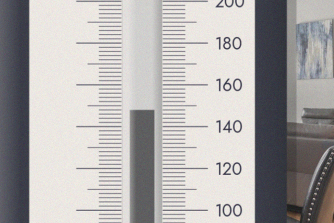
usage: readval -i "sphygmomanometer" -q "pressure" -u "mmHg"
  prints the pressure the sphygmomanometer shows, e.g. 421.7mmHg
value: 148mmHg
